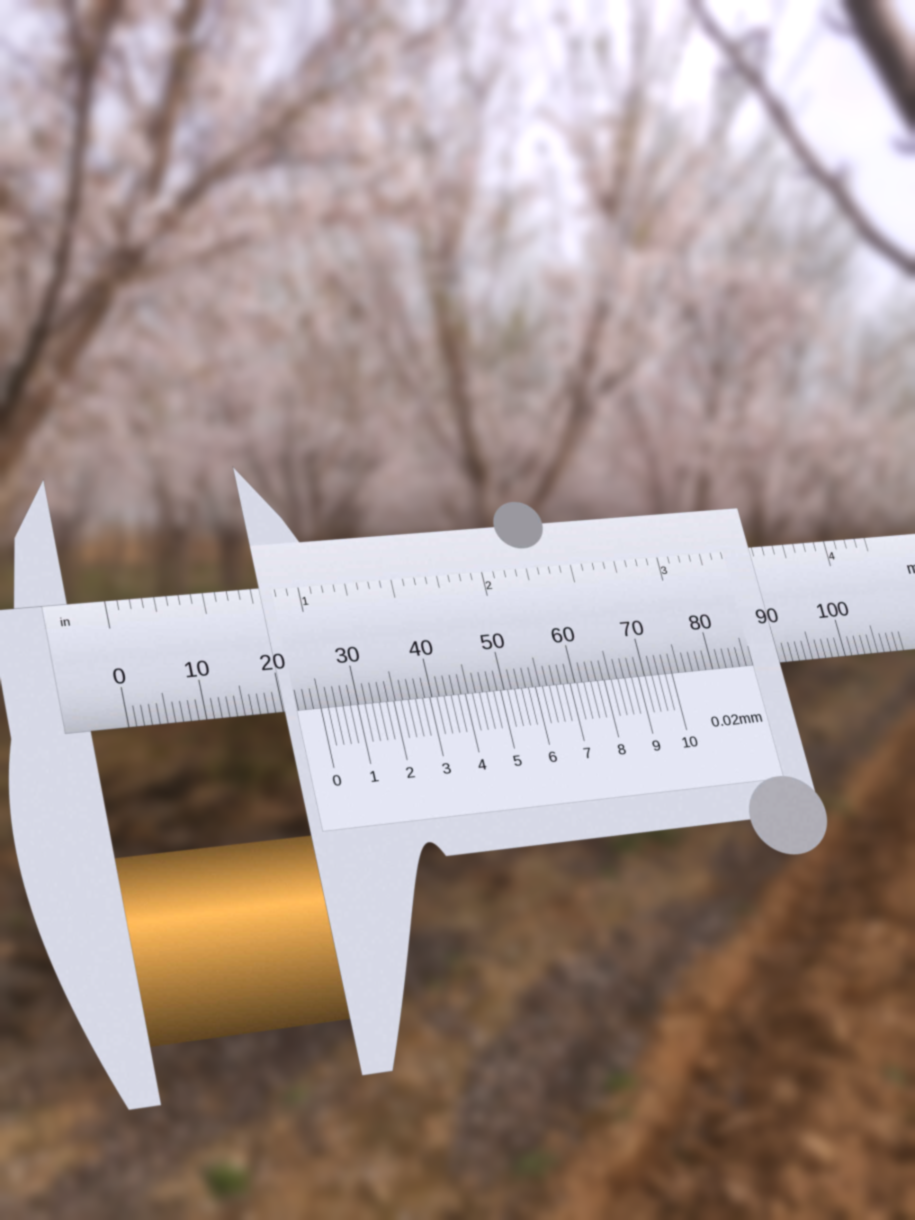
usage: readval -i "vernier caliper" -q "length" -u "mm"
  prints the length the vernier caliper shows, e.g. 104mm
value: 25.0mm
